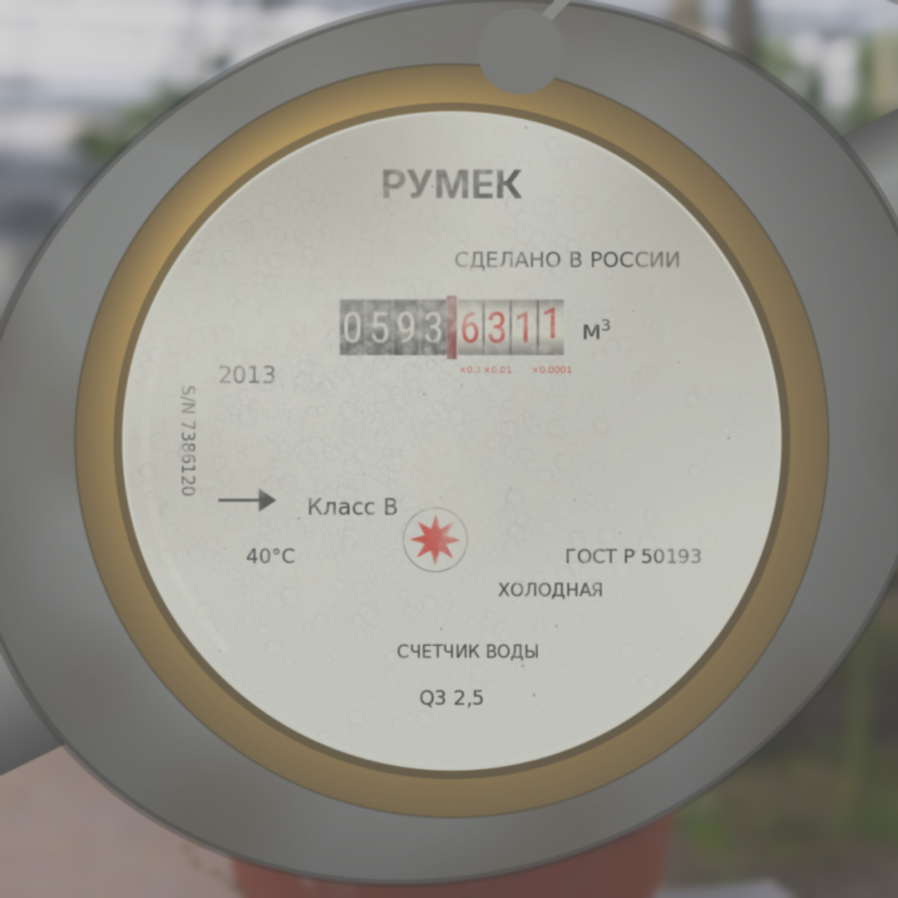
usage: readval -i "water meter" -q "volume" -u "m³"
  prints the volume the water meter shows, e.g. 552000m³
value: 593.6311m³
